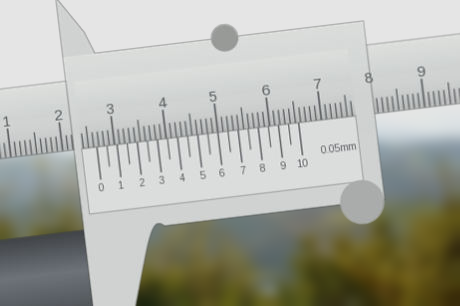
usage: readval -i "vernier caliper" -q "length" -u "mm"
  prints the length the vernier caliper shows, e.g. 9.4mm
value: 26.6mm
